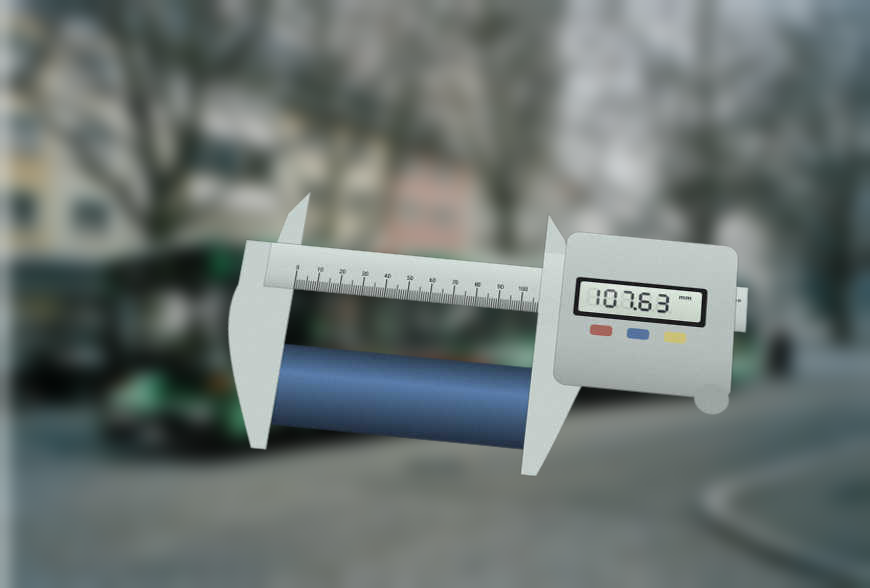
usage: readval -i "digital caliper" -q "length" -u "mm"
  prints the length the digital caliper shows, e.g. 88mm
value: 107.63mm
